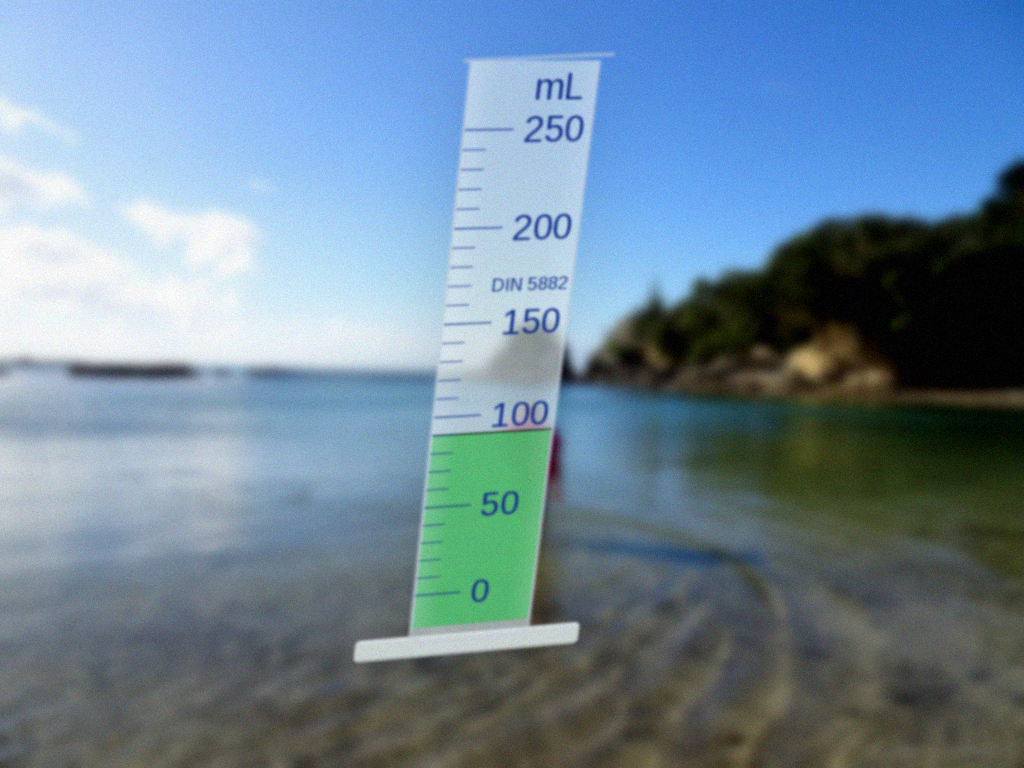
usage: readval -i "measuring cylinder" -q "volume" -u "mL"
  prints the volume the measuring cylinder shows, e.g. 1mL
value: 90mL
